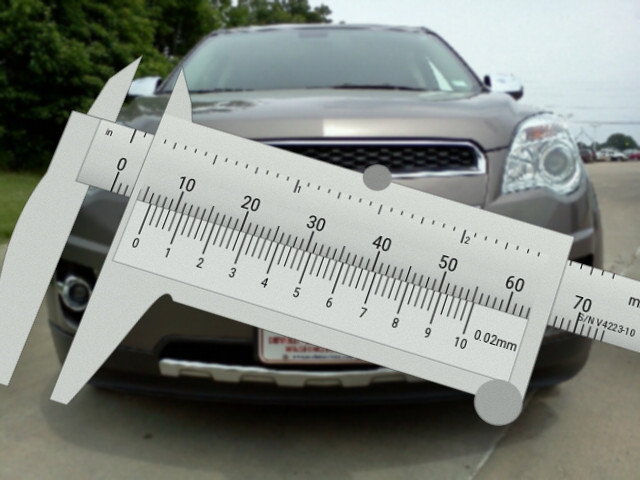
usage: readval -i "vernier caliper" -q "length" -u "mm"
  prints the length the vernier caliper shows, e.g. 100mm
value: 6.2mm
